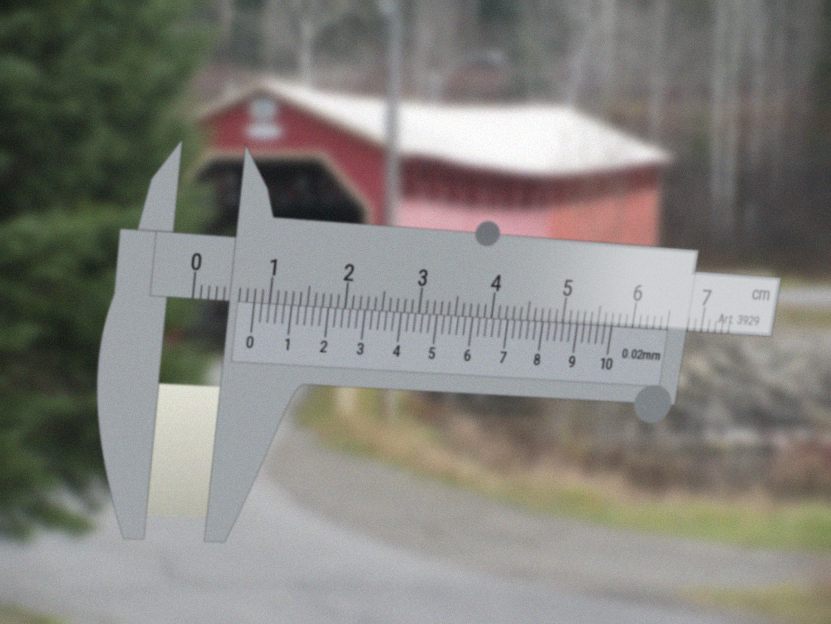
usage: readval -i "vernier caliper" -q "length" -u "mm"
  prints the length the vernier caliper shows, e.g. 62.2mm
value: 8.0mm
